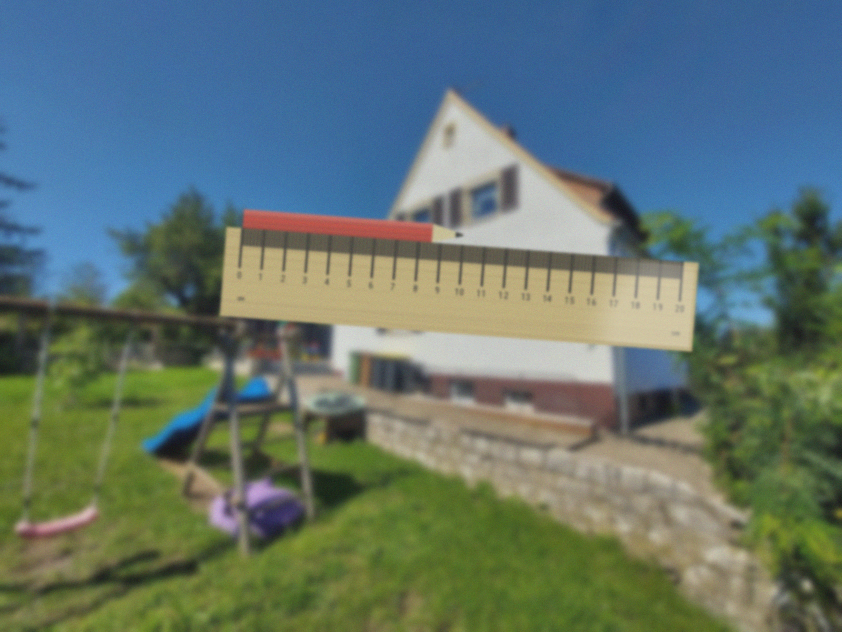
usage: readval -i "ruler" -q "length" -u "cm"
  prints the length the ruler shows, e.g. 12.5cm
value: 10cm
